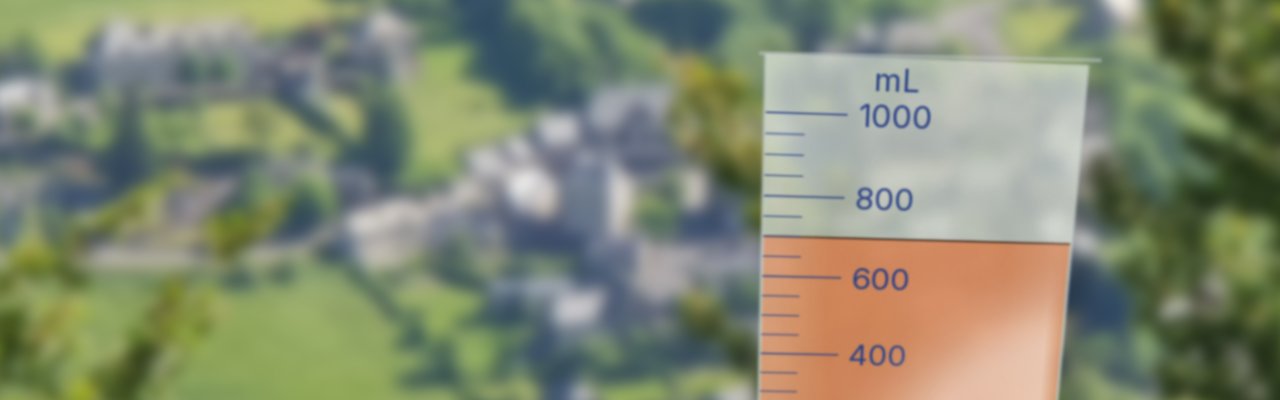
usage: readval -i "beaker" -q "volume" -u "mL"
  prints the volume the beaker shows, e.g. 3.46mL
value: 700mL
